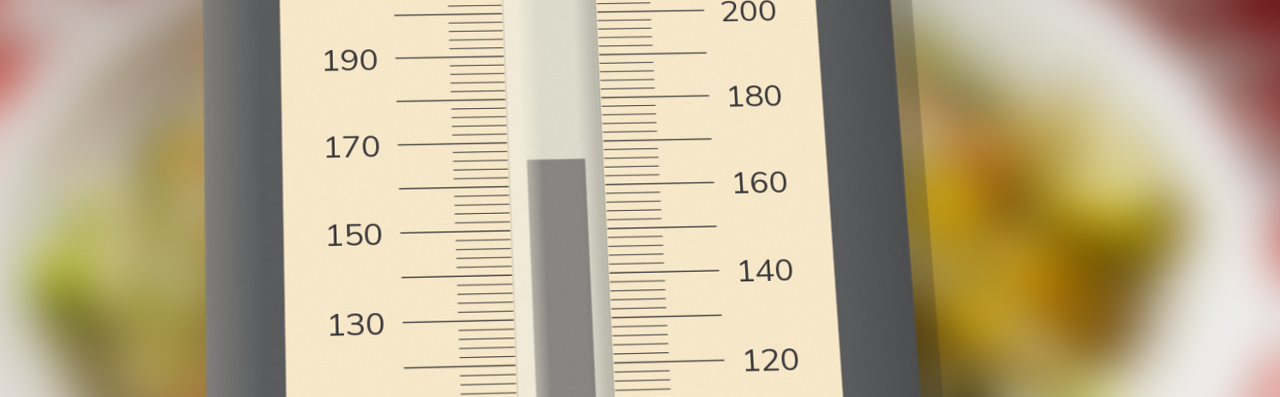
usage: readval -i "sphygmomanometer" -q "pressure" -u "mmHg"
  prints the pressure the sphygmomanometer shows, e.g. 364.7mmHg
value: 166mmHg
